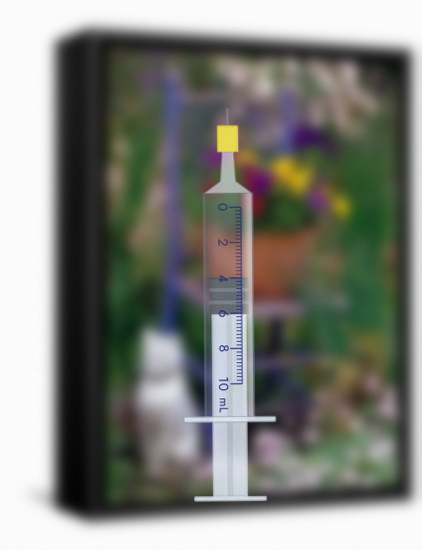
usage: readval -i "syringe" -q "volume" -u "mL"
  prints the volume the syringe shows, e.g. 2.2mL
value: 4mL
